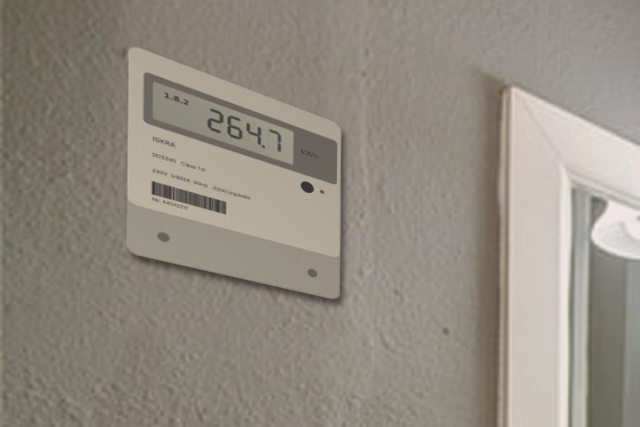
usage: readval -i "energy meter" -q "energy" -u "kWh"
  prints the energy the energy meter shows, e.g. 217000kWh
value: 264.7kWh
